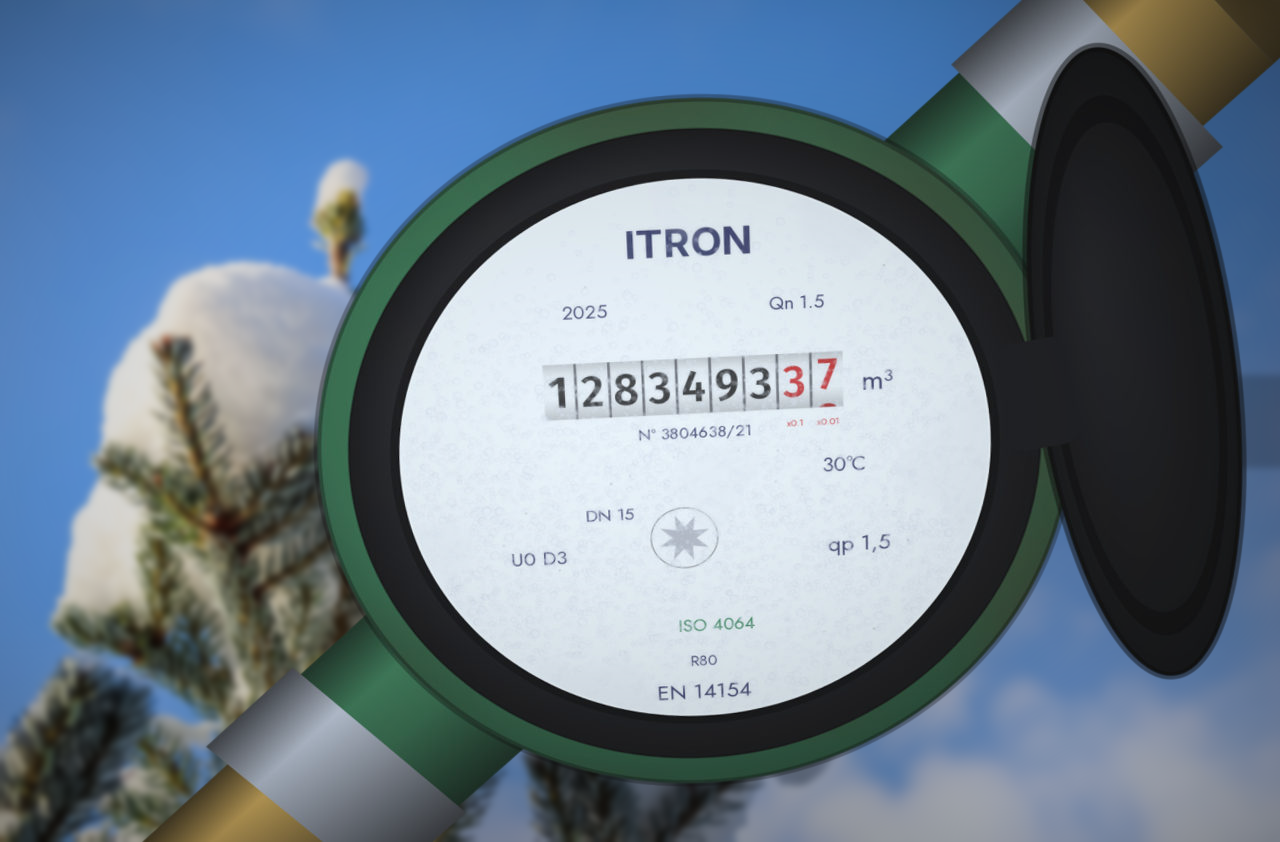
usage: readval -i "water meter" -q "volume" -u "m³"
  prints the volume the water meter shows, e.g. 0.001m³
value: 1283493.37m³
